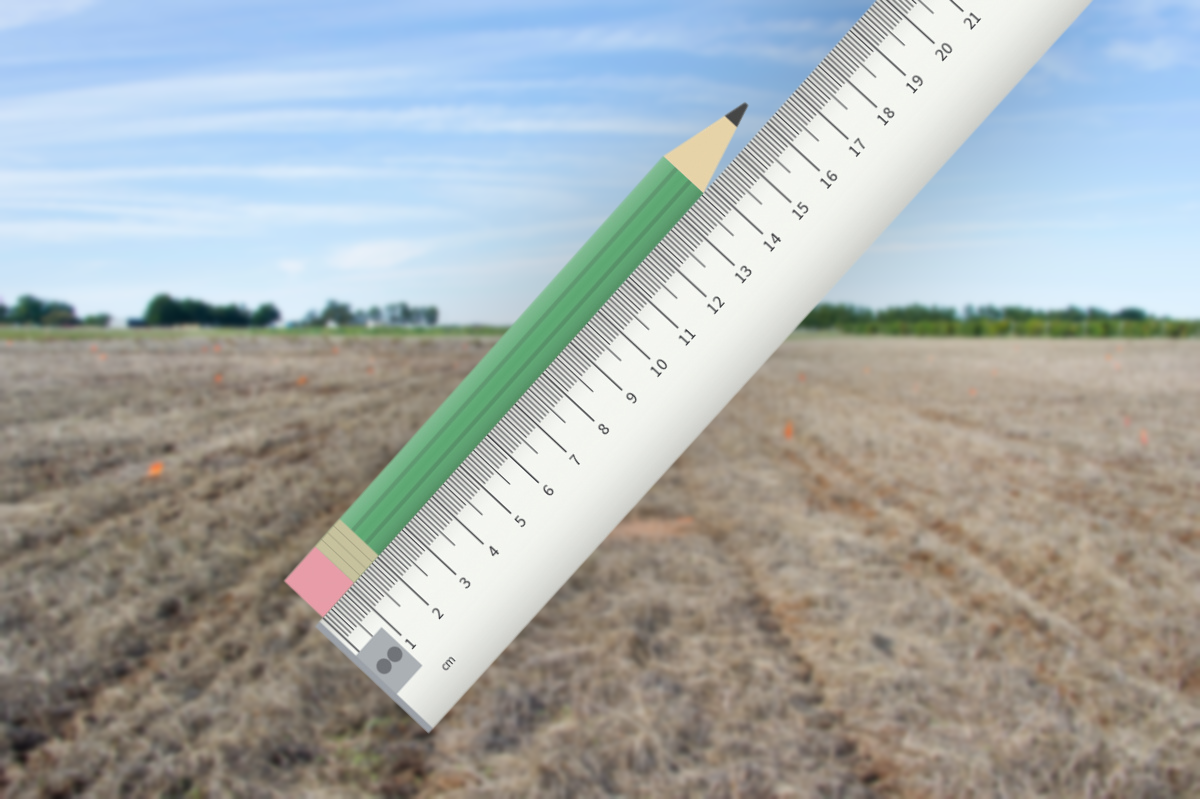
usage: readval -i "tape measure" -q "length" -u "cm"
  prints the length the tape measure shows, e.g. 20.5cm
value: 16cm
